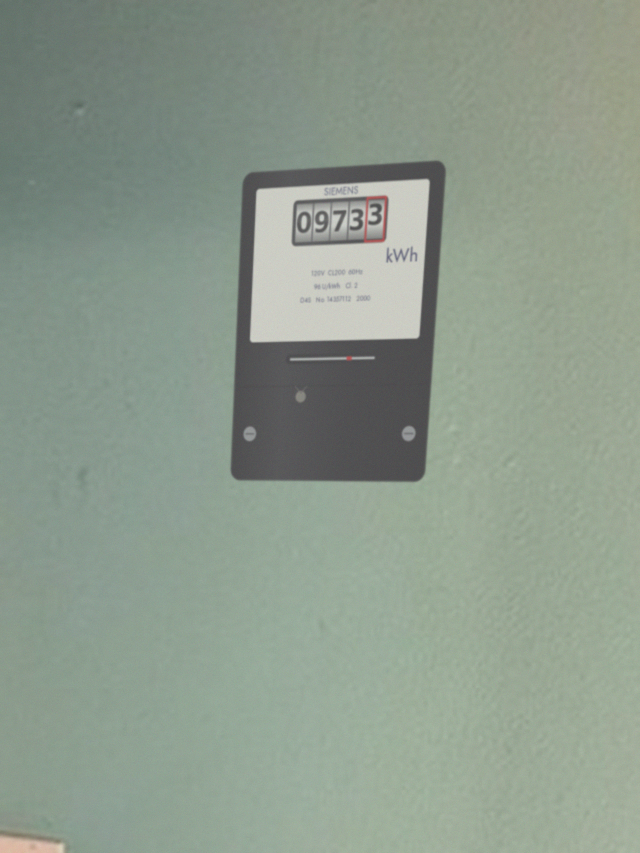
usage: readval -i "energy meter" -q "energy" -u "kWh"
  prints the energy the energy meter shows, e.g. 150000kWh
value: 973.3kWh
